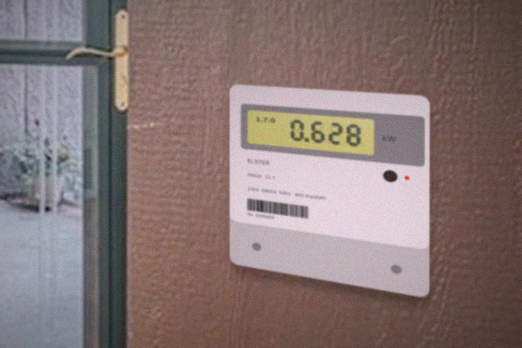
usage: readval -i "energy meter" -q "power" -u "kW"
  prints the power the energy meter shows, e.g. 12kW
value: 0.628kW
